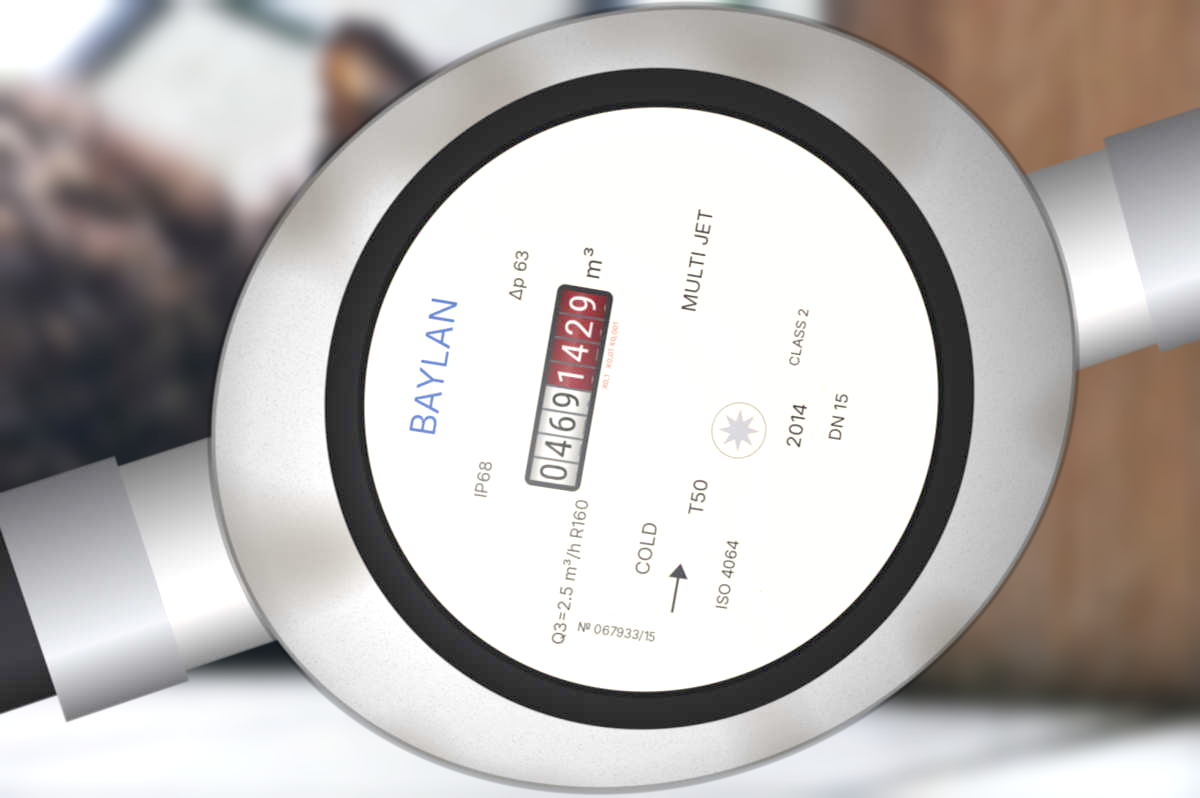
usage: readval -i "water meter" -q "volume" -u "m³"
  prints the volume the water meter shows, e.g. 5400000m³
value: 469.1429m³
